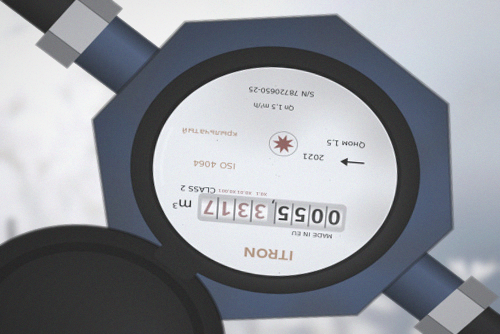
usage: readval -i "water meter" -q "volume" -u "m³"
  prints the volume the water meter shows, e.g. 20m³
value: 55.3317m³
